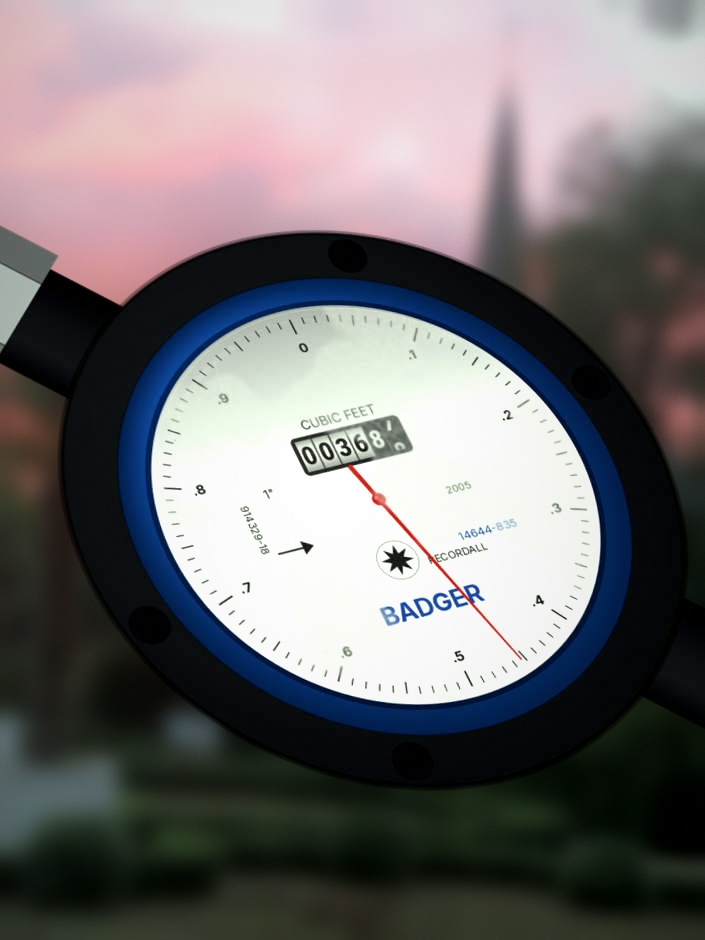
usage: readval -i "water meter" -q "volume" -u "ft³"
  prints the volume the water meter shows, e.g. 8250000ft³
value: 3687.45ft³
